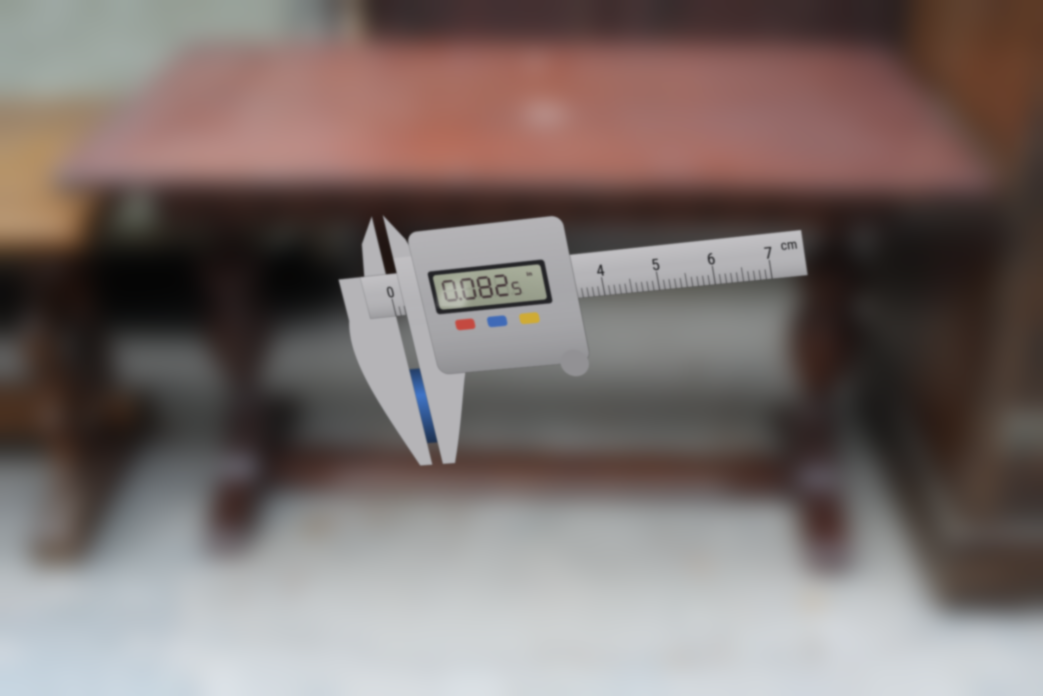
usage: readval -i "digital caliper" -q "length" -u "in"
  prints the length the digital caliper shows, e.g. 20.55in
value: 0.0825in
